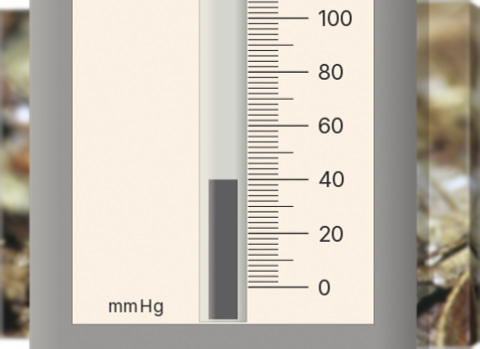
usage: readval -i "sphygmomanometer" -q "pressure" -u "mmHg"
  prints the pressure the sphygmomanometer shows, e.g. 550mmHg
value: 40mmHg
